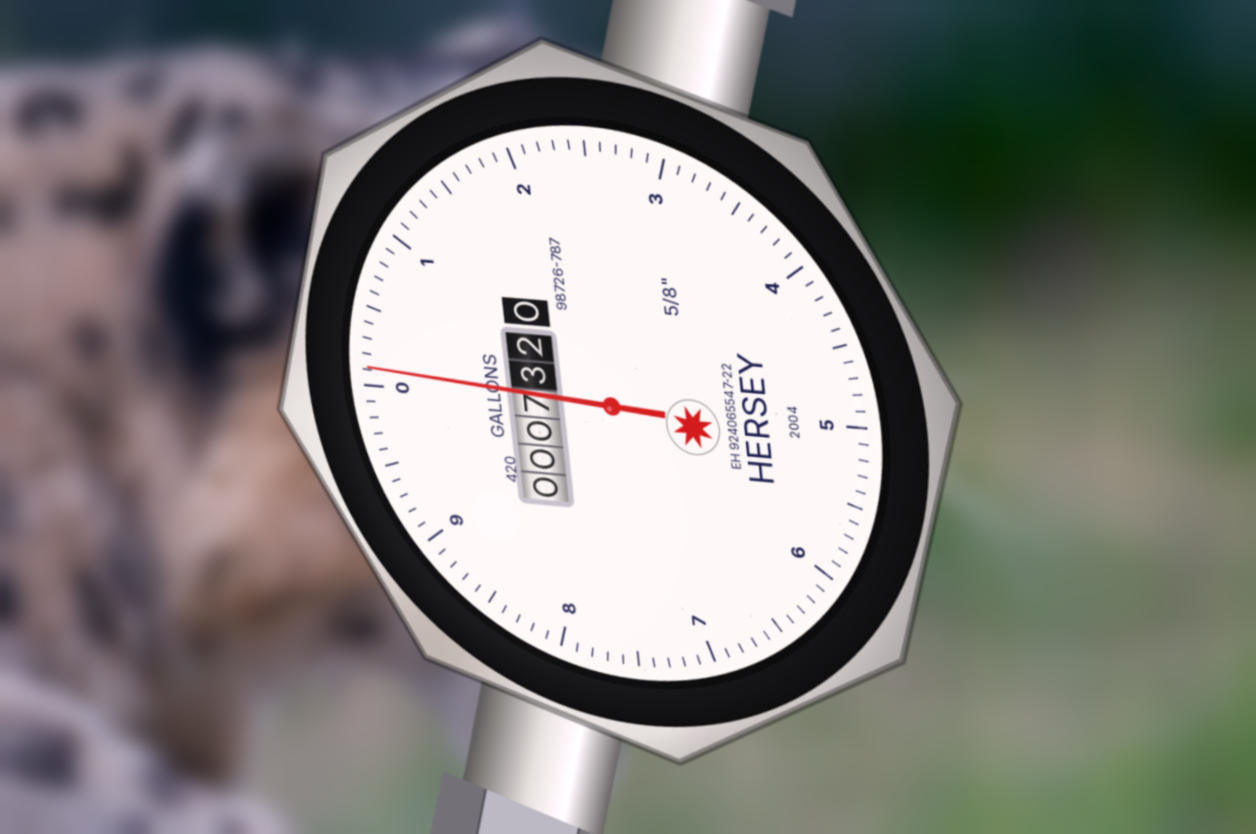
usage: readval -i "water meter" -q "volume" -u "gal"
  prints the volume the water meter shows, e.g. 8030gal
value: 7320.1gal
